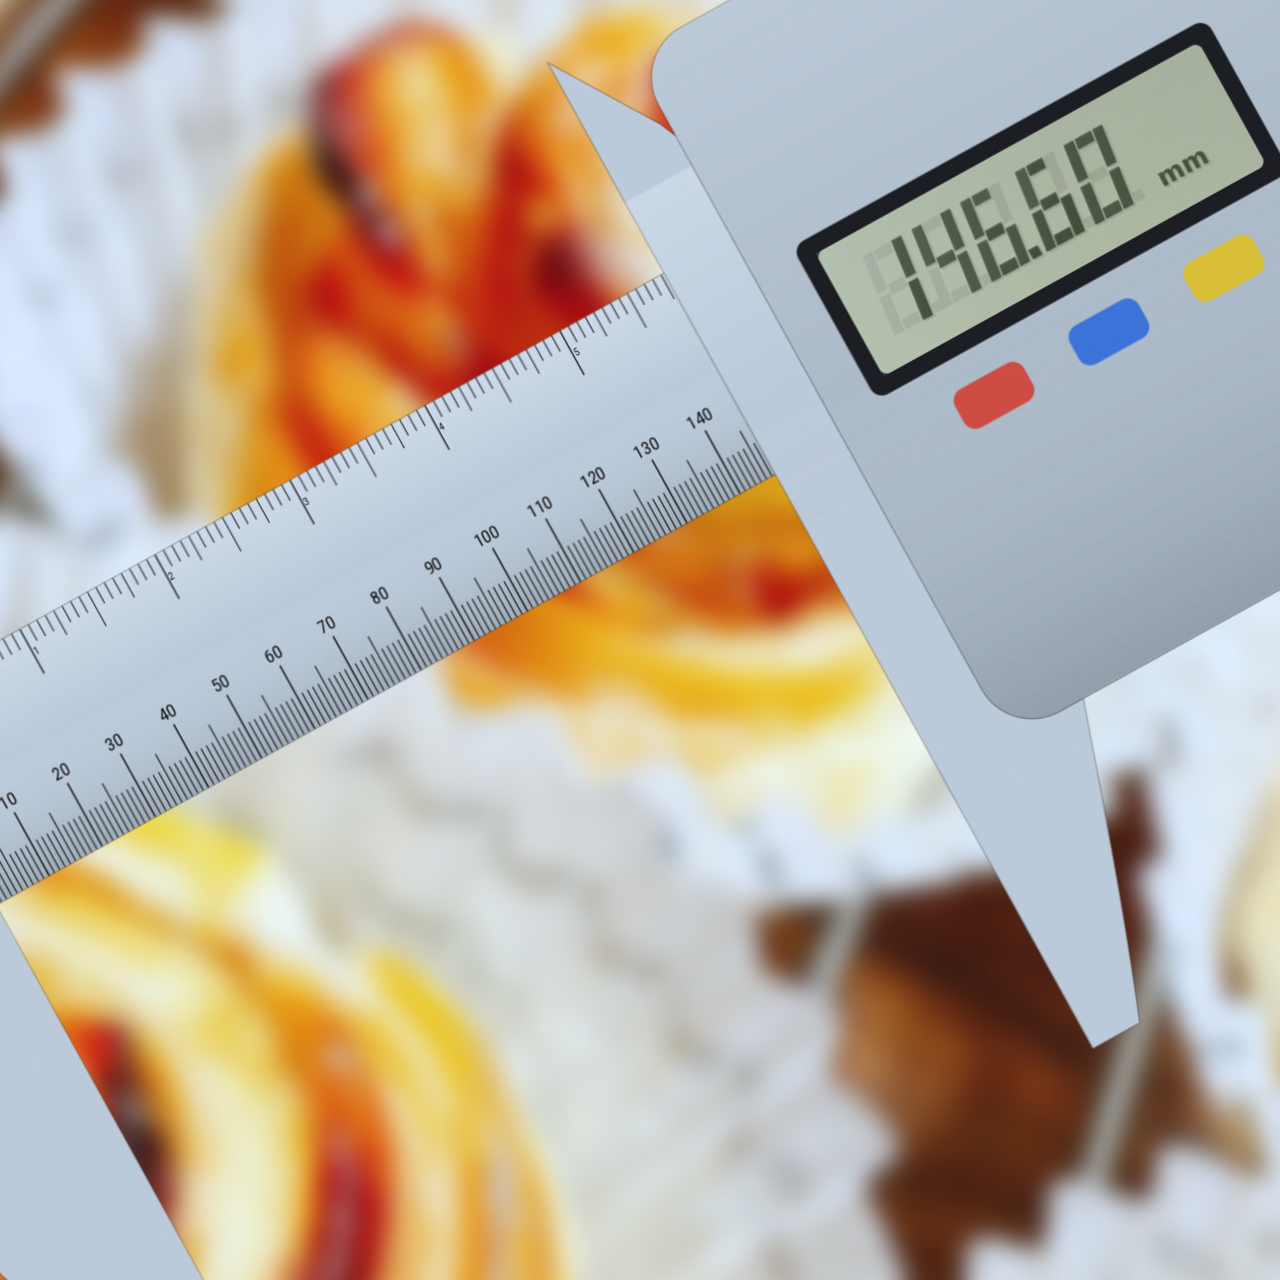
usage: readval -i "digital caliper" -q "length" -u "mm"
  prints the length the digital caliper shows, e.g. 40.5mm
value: 146.60mm
